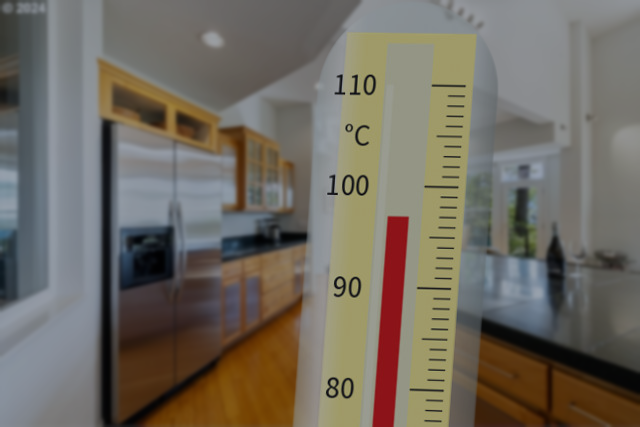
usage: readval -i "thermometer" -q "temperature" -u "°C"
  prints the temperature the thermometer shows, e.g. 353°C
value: 97°C
